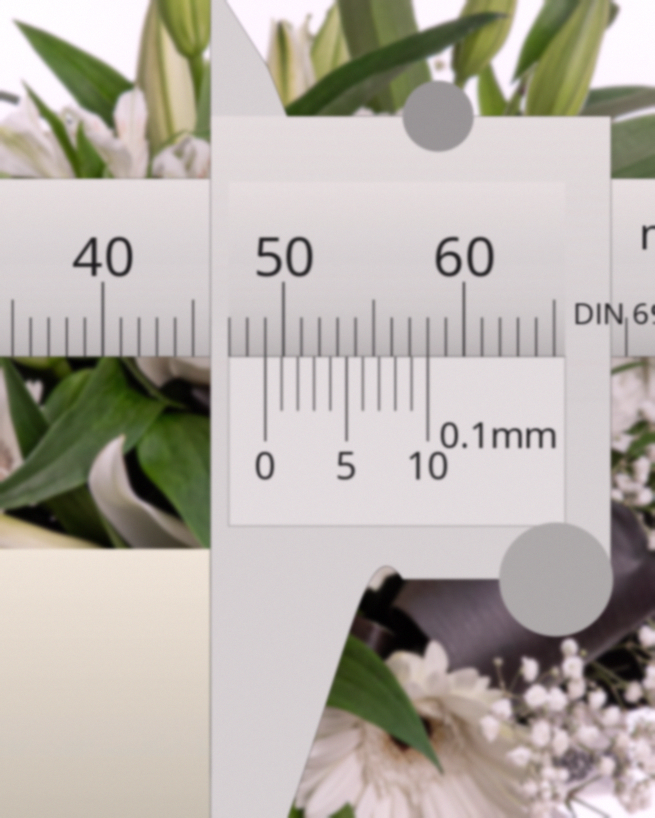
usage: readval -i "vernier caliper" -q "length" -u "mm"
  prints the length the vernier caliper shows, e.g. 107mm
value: 49.0mm
